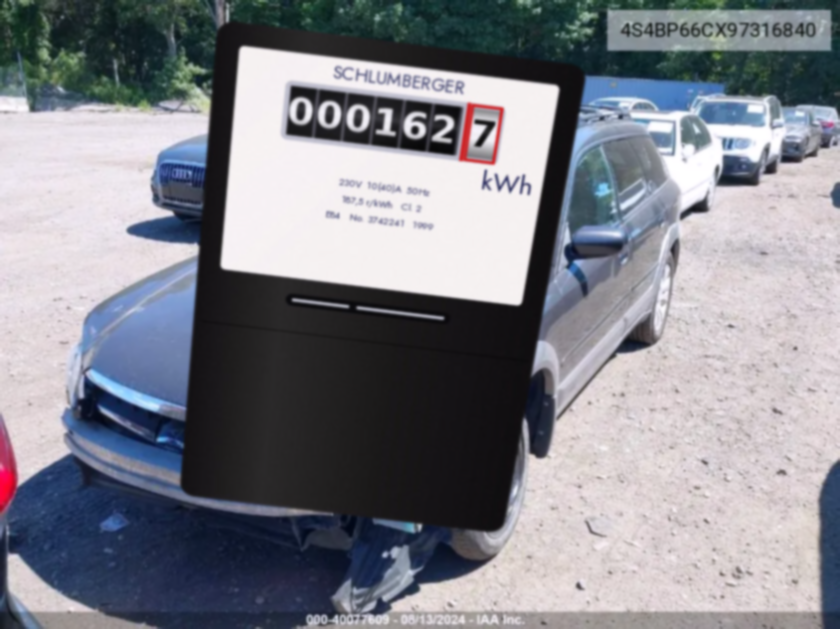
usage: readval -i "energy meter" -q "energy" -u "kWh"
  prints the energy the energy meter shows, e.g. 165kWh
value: 162.7kWh
